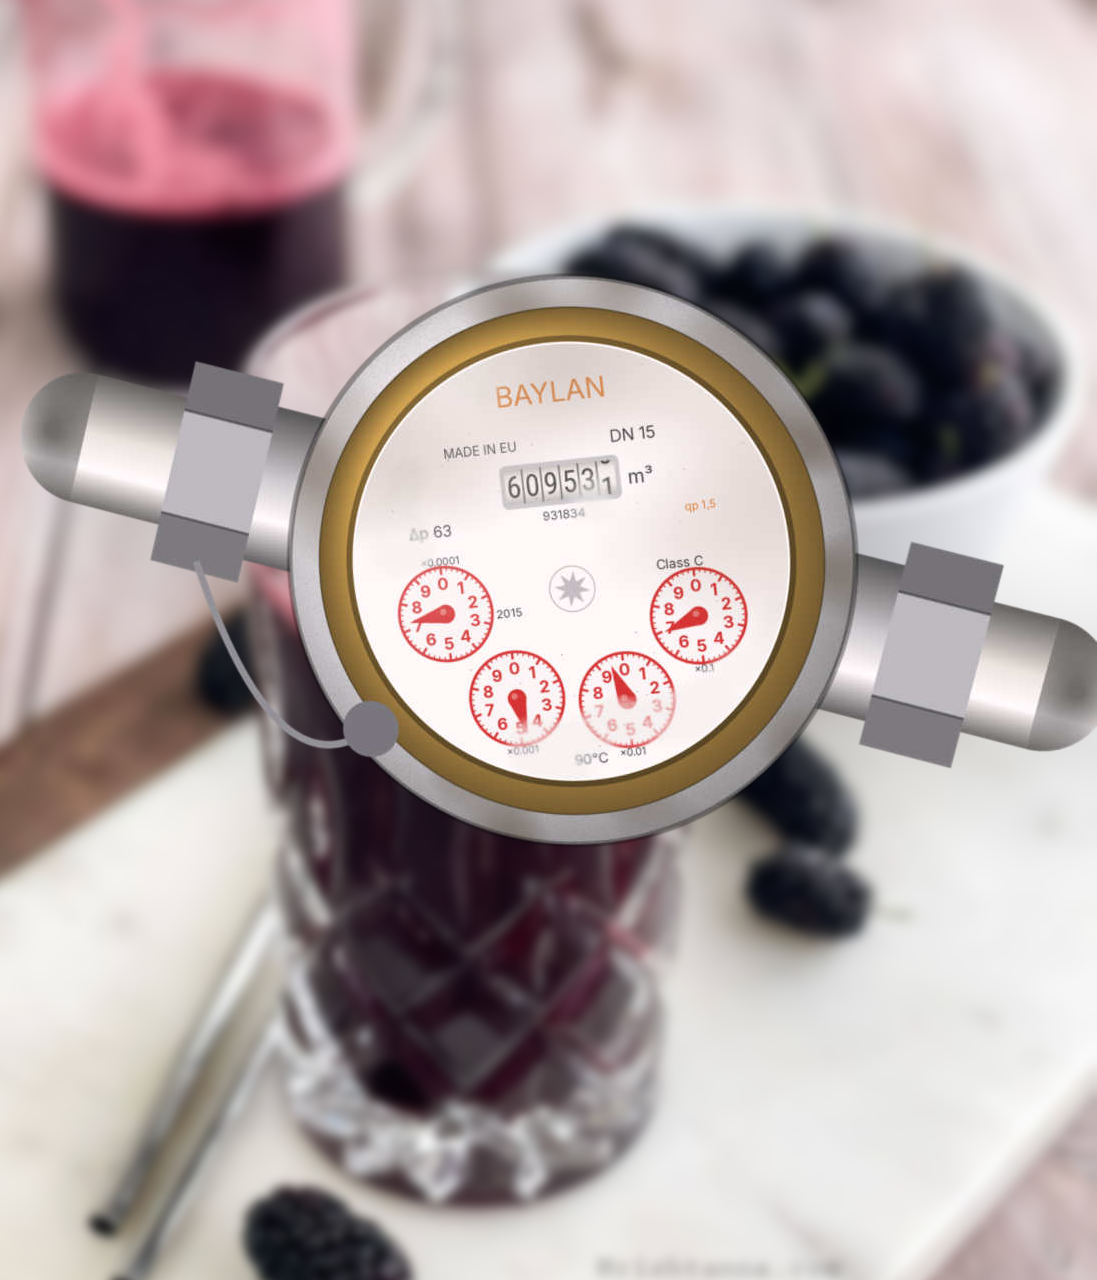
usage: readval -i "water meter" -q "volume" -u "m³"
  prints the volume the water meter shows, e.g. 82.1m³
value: 609530.6947m³
